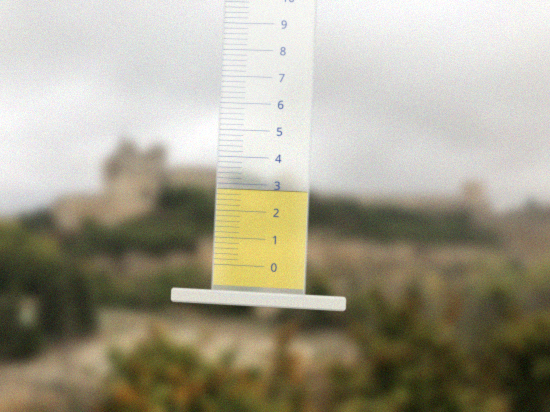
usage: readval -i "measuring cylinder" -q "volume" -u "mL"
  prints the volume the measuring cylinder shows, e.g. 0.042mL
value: 2.8mL
